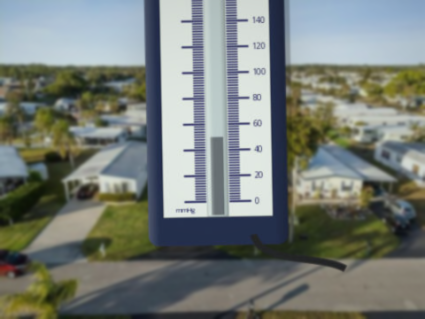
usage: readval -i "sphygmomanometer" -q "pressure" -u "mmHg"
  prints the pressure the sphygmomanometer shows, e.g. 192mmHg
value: 50mmHg
